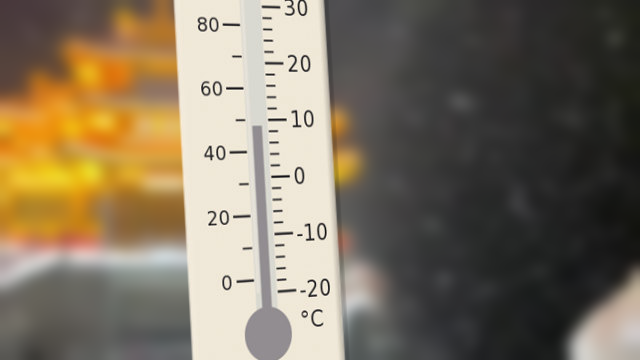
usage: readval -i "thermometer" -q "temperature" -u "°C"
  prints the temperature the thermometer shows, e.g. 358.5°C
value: 9°C
